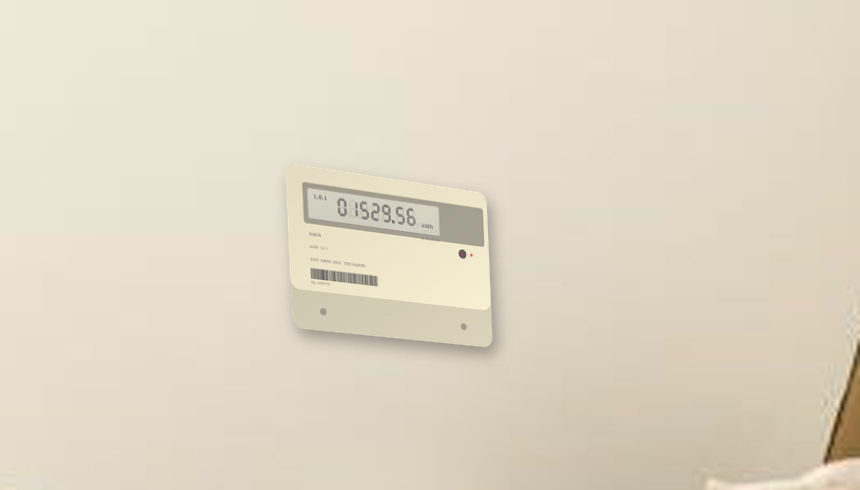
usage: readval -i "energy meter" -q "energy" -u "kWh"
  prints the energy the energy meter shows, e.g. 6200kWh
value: 1529.56kWh
